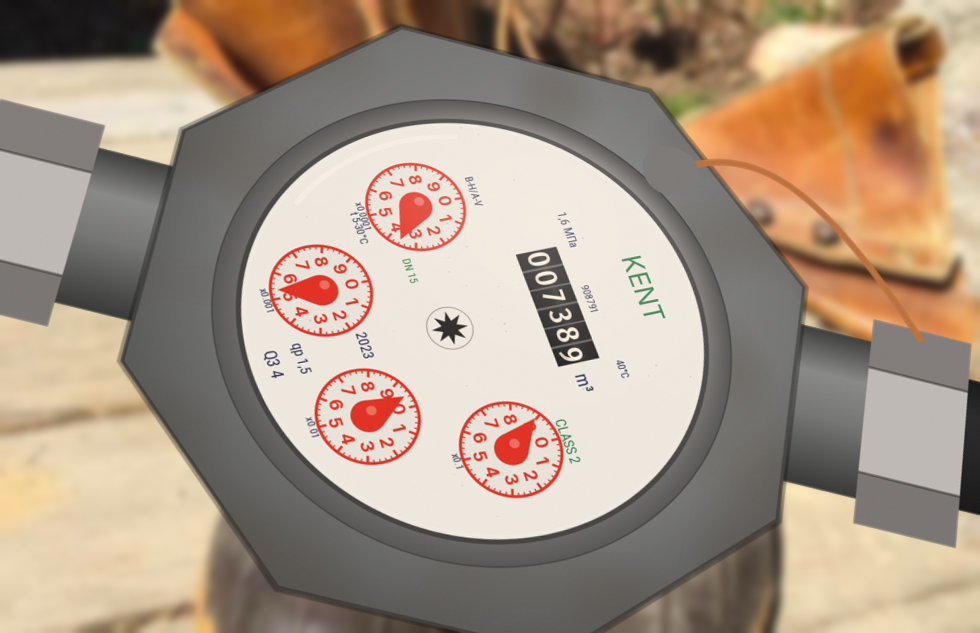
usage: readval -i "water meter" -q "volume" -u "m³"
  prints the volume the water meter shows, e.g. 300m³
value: 7388.8953m³
